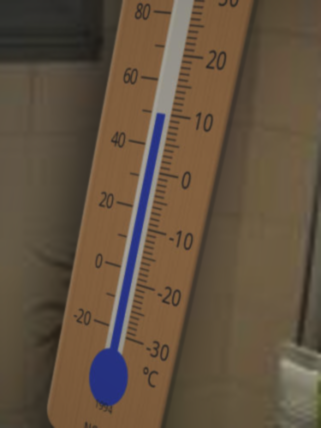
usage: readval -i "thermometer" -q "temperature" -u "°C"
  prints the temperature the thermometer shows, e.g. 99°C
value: 10°C
